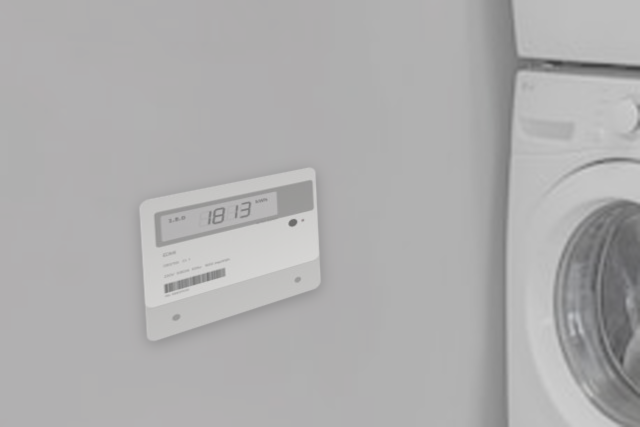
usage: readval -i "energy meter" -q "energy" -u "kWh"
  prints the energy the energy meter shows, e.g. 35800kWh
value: 1813kWh
